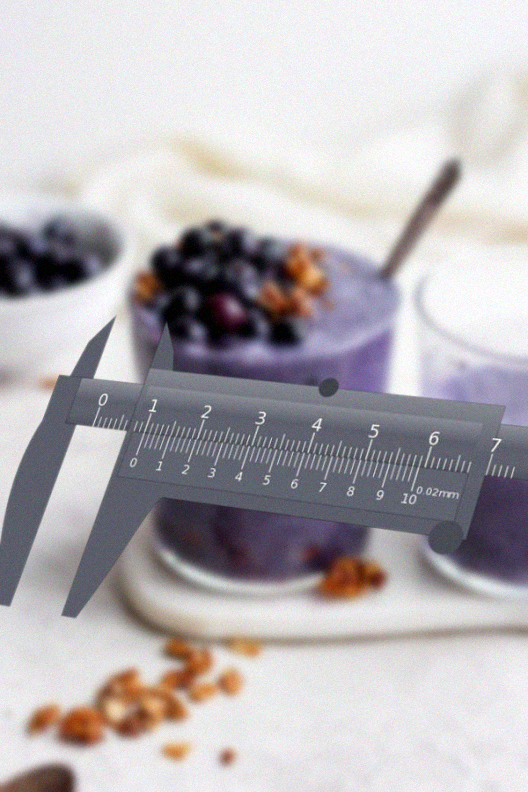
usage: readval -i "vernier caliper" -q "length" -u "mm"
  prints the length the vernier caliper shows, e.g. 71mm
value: 10.0mm
